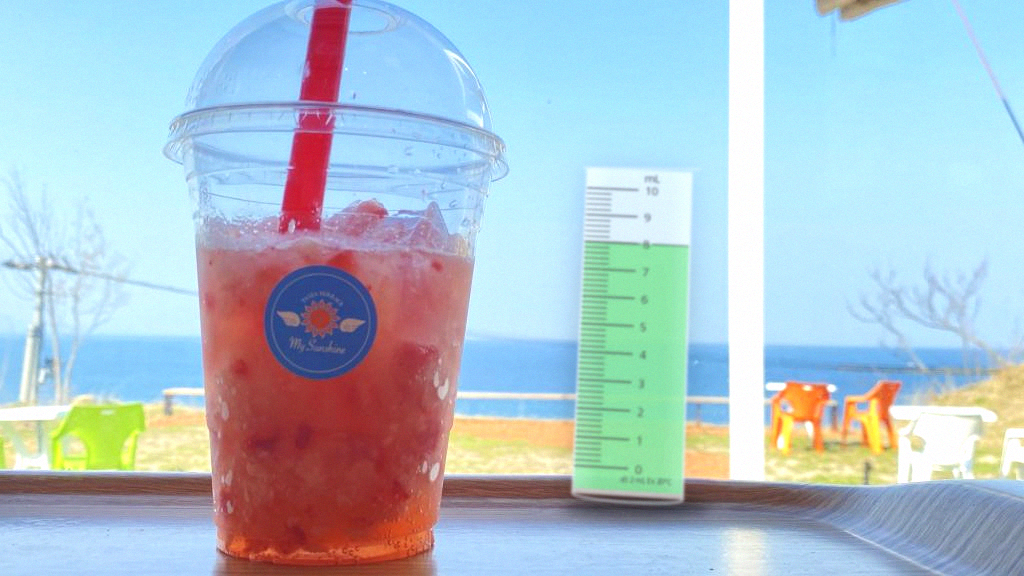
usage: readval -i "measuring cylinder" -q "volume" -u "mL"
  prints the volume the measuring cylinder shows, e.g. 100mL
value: 8mL
